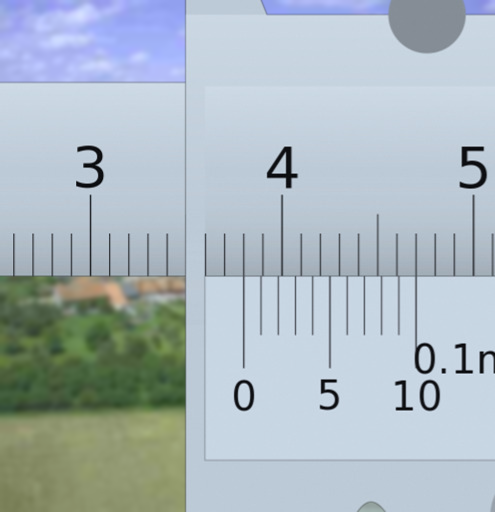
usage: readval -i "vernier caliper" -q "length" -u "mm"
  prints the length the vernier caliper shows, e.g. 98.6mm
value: 38.0mm
